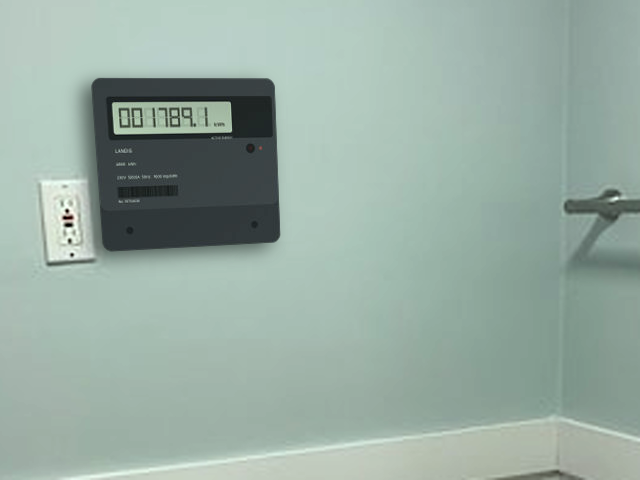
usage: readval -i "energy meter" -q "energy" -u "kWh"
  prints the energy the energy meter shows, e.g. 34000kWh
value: 1789.1kWh
